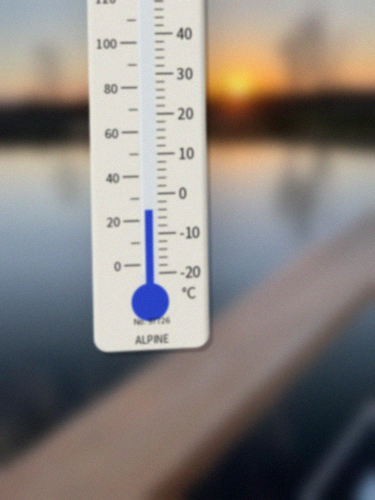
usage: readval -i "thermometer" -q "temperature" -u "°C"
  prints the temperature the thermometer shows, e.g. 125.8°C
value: -4°C
